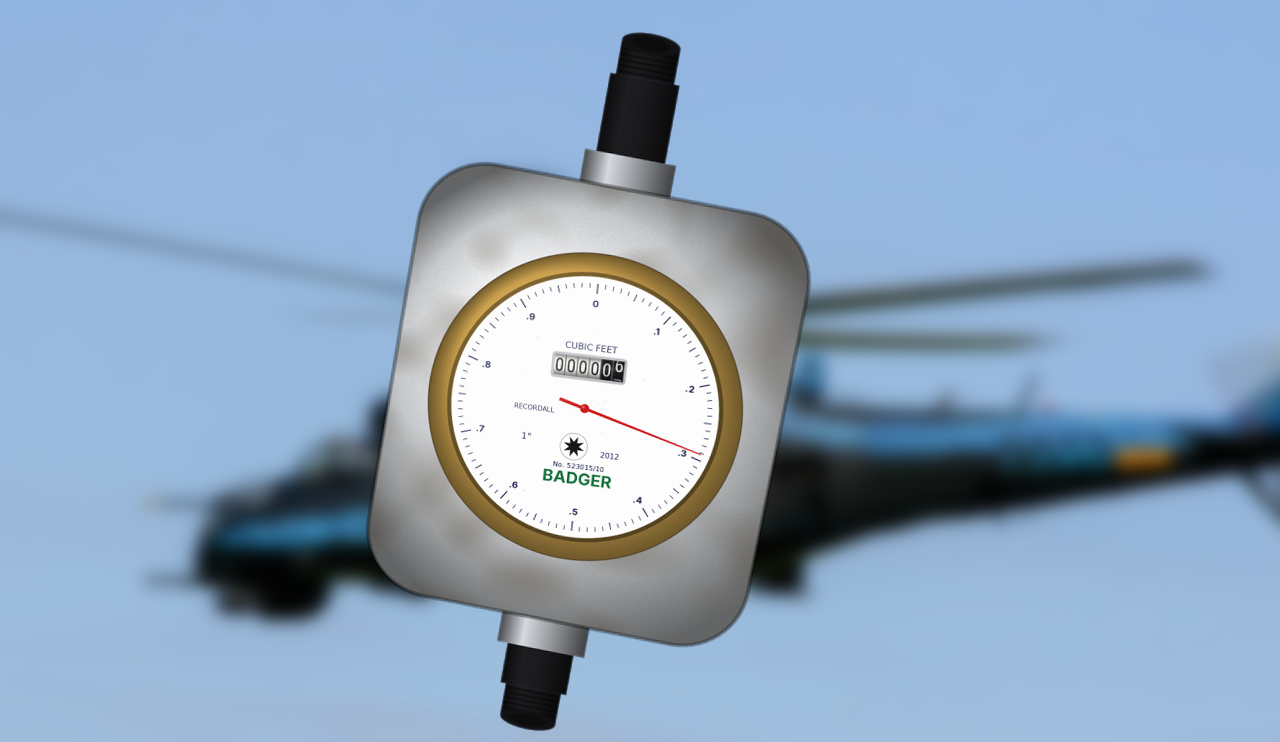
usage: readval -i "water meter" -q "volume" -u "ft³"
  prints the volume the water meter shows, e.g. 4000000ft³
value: 6.29ft³
